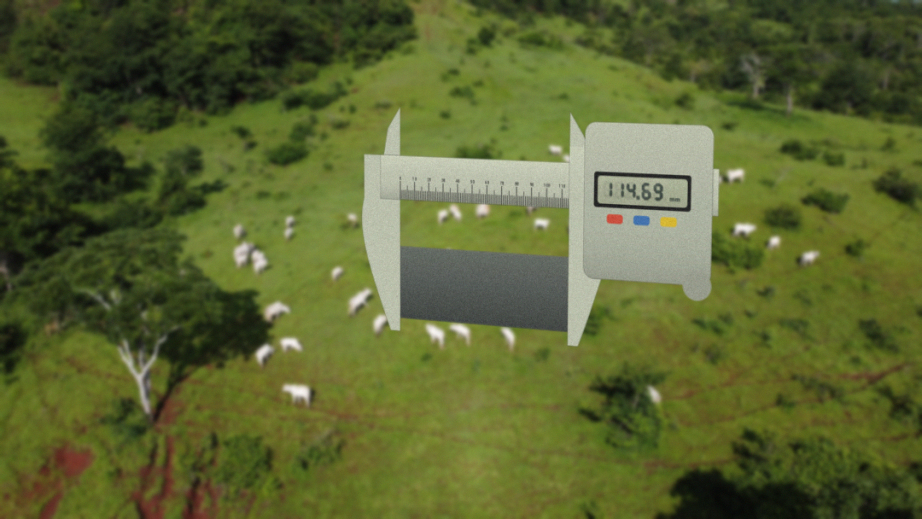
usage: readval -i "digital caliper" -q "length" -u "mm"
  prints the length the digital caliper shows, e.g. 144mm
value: 114.69mm
